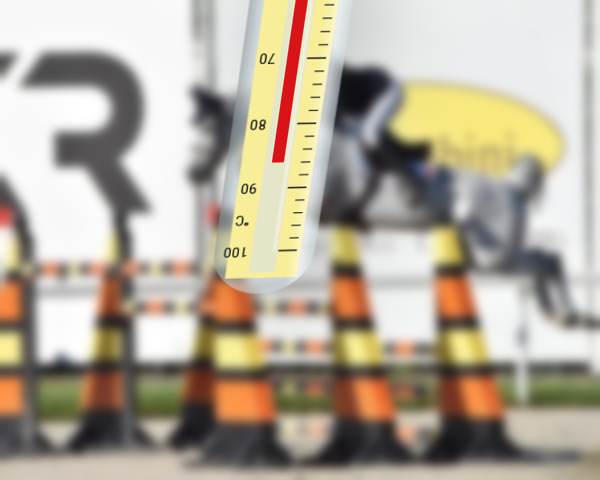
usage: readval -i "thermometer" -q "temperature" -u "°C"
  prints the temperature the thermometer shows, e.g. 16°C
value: 86°C
